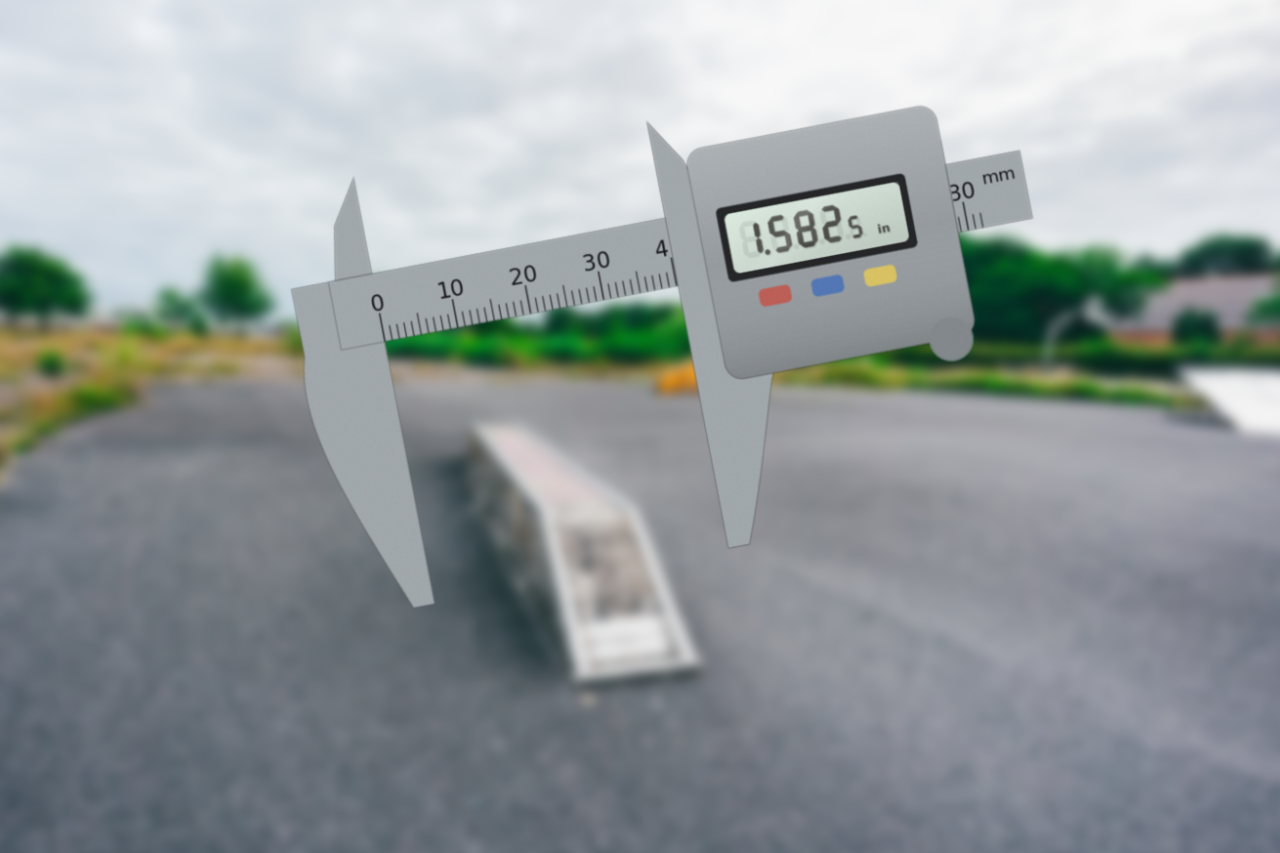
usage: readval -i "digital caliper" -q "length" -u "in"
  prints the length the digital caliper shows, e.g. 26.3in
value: 1.5825in
